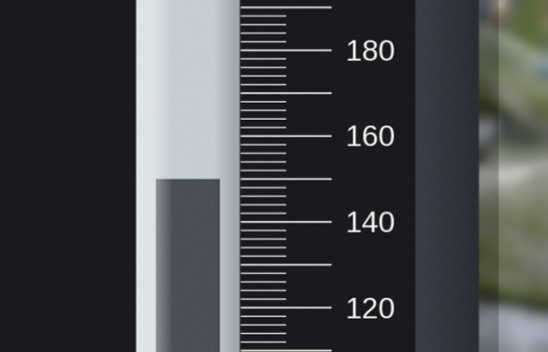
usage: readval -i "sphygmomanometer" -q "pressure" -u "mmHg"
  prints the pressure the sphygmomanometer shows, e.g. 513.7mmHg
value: 150mmHg
